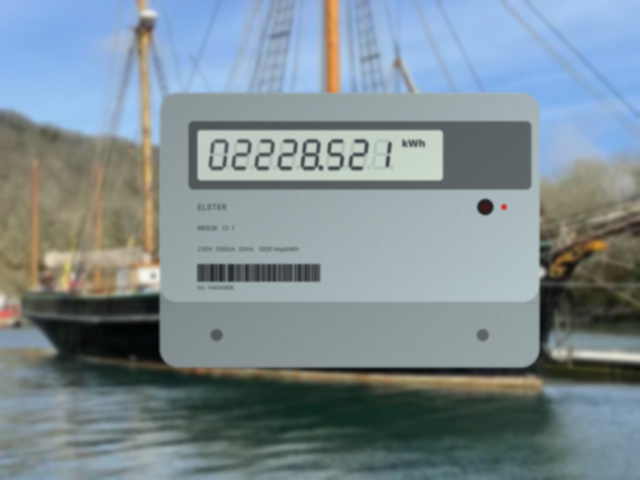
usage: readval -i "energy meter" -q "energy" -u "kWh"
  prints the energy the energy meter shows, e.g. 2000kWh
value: 2228.521kWh
